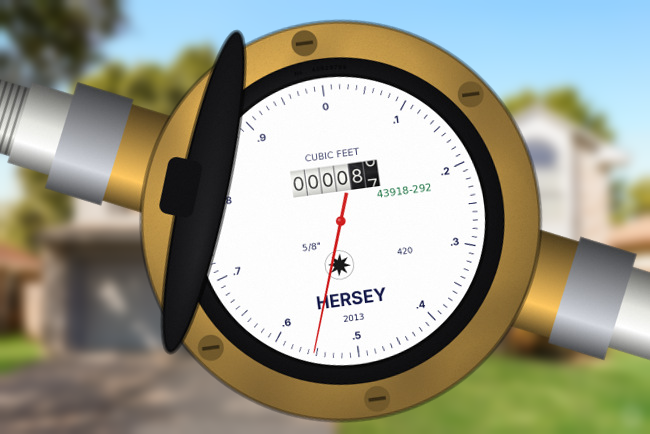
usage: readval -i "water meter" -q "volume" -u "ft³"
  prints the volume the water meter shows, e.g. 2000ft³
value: 86.55ft³
